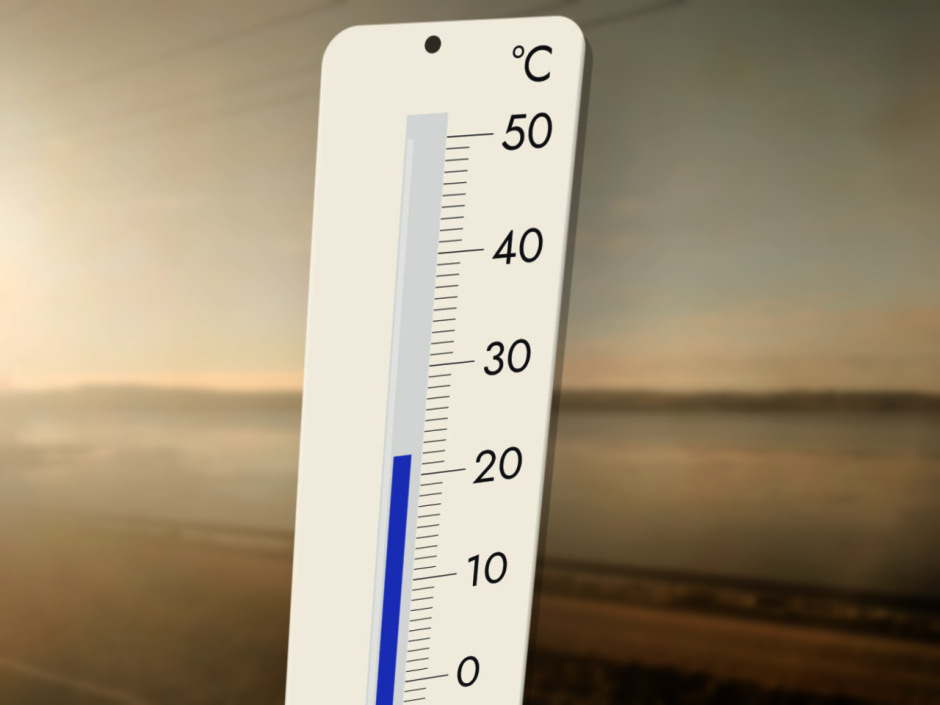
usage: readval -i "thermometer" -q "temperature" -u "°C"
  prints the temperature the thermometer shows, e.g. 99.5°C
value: 22°C
